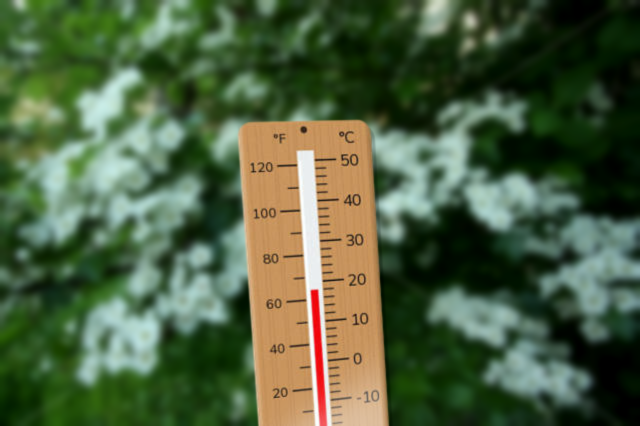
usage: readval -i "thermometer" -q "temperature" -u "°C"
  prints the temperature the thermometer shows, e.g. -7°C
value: 18°C
